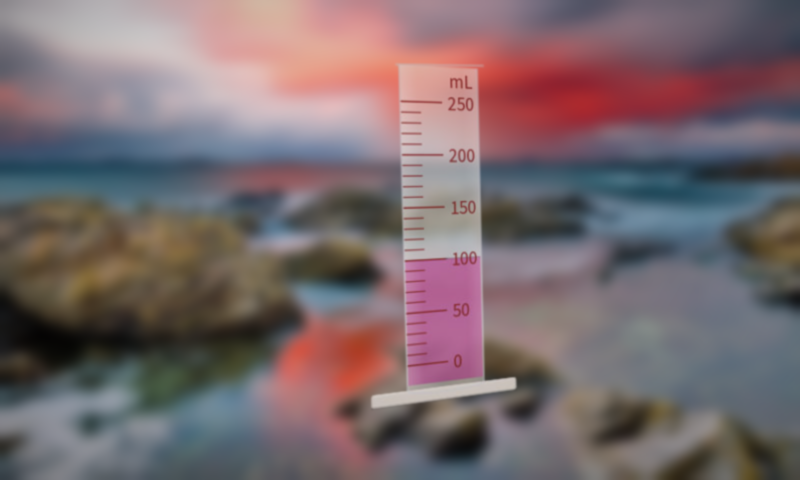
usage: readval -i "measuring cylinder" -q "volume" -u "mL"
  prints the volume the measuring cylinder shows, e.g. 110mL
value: 100mL
